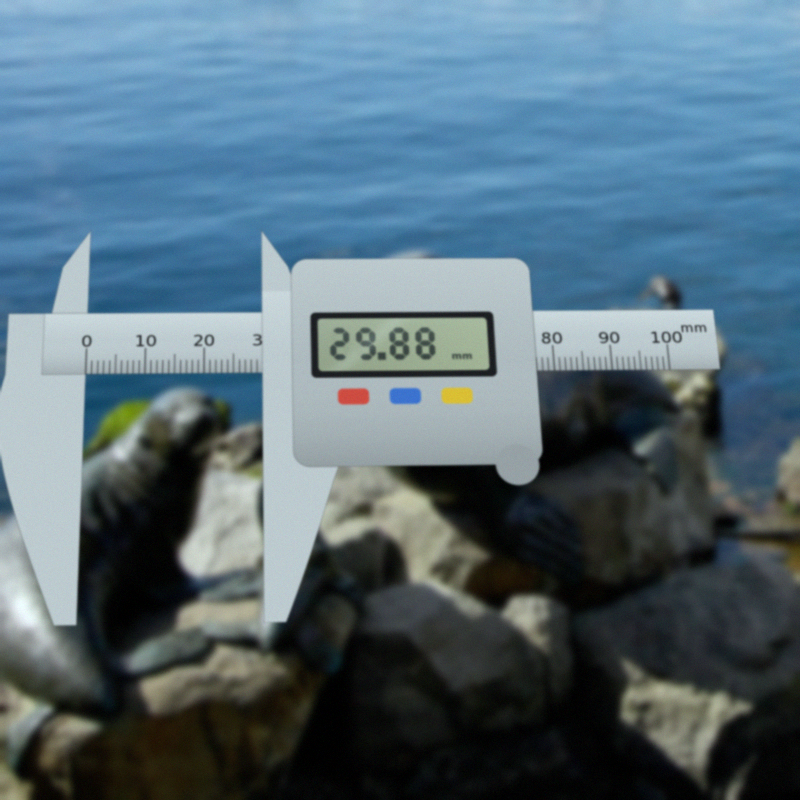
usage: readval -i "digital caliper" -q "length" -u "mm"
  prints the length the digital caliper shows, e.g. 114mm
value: 29.88mm
